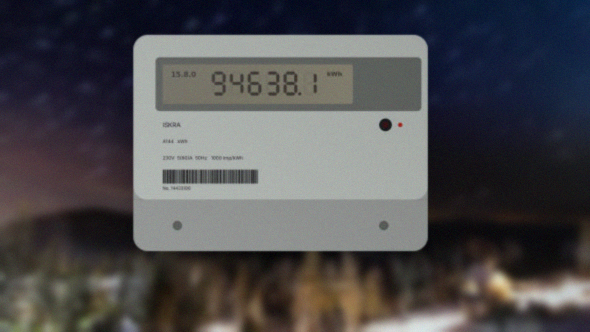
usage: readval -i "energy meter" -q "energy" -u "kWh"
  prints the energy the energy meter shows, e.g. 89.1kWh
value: 94638.1kWh
